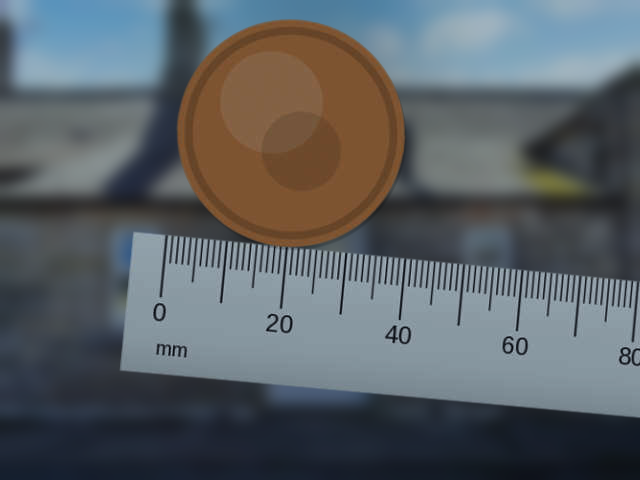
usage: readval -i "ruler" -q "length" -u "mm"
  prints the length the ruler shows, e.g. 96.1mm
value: 38mm
